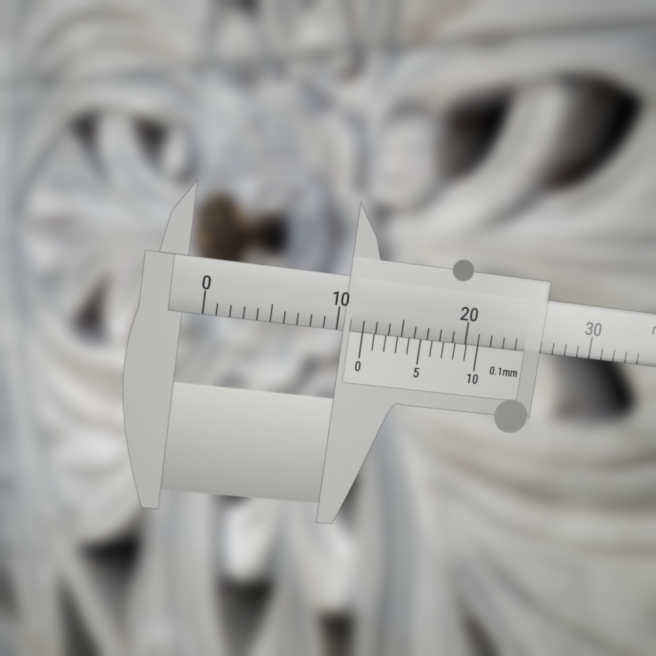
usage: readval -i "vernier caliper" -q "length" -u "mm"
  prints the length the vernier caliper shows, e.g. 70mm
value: 12.0mm
